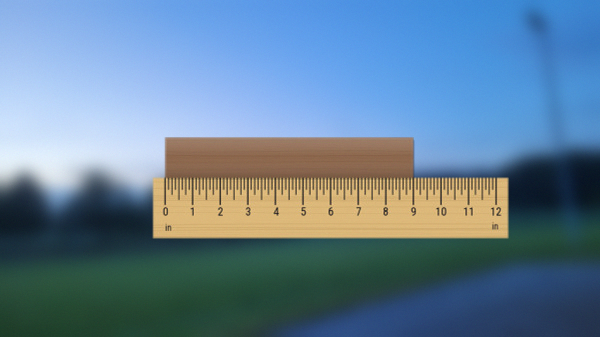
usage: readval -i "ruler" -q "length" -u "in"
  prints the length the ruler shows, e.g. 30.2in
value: 9in
